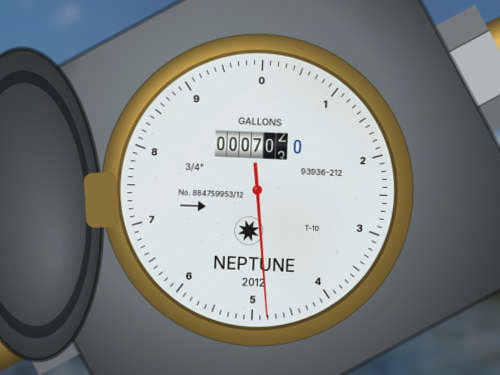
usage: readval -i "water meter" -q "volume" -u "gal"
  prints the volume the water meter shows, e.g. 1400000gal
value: 7024.8gal
